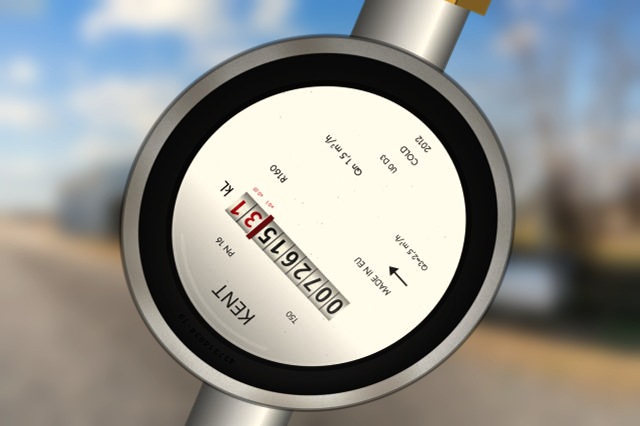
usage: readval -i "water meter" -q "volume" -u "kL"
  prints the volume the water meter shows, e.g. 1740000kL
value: 72615.31kL
